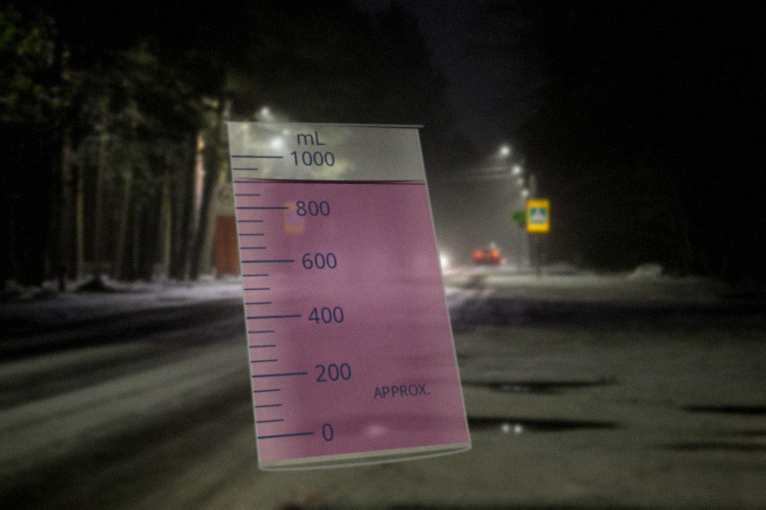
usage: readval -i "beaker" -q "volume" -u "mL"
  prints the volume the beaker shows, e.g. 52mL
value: 900mL
